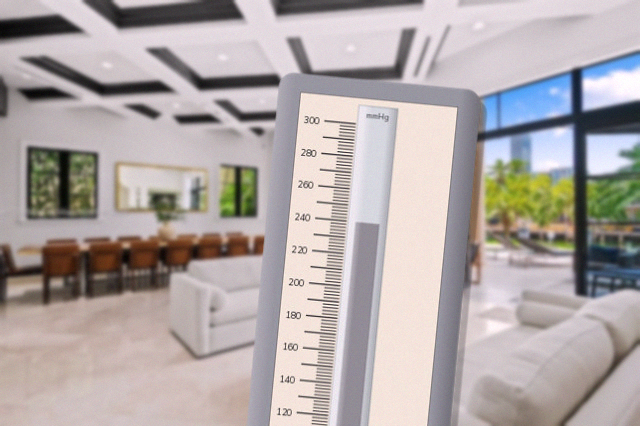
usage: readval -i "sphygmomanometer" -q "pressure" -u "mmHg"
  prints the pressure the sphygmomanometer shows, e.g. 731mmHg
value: 240mmHg
